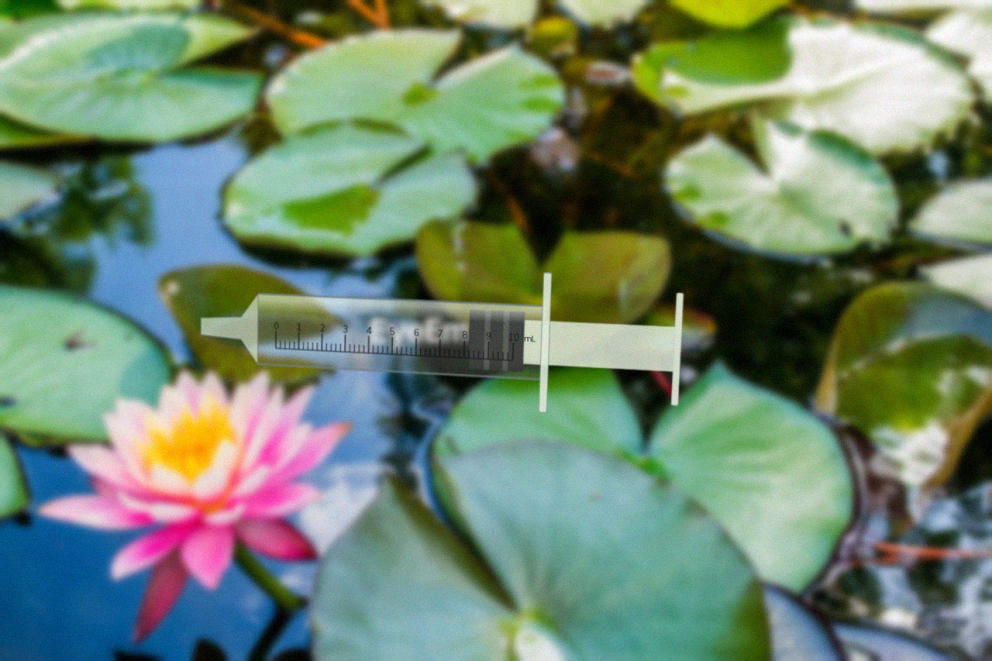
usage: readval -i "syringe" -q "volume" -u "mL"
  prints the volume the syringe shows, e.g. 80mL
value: 8.2mL
